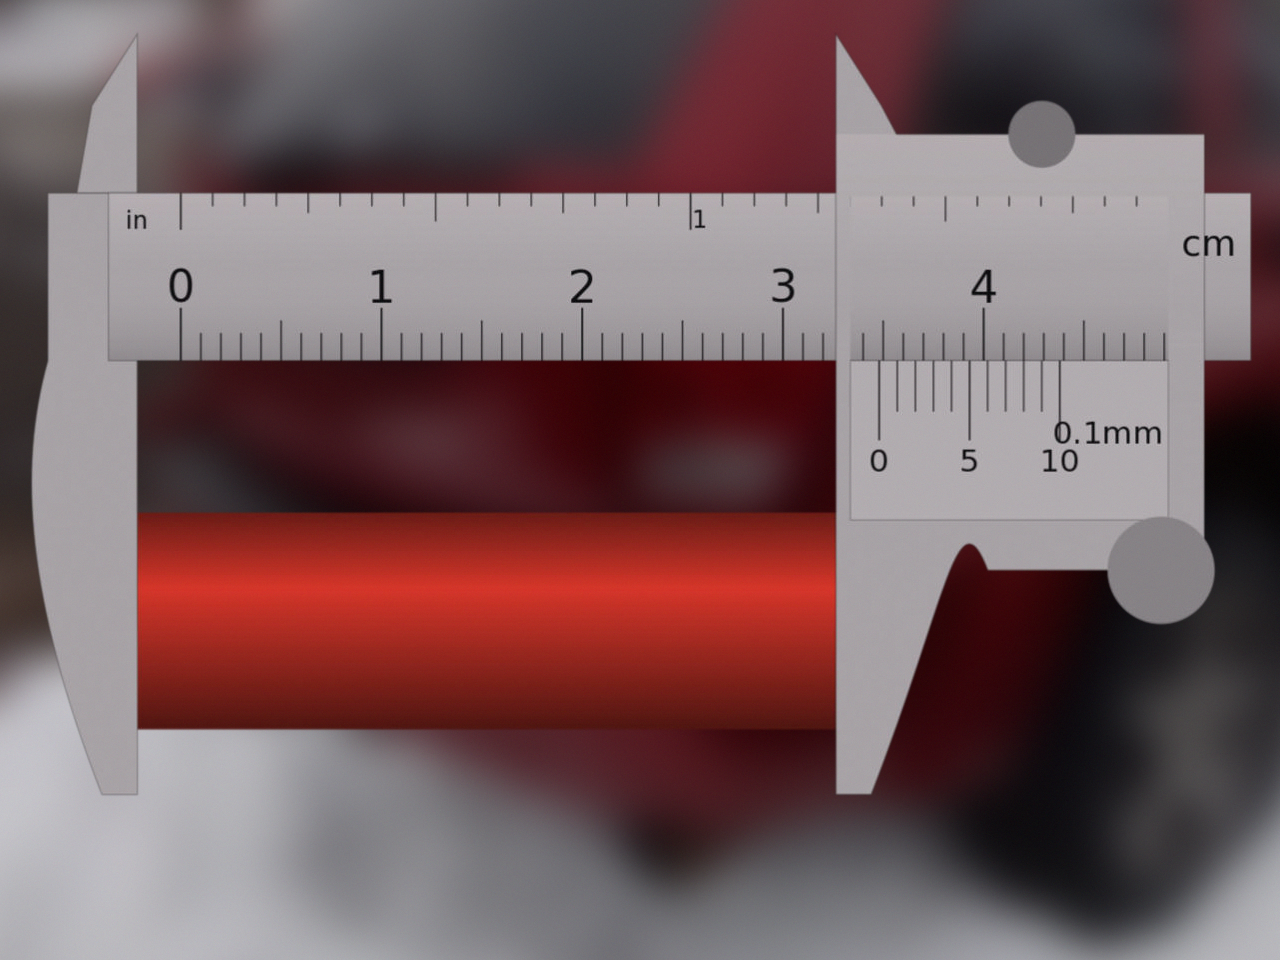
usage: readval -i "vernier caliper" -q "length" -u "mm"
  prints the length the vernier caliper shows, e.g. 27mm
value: 34.8mm
